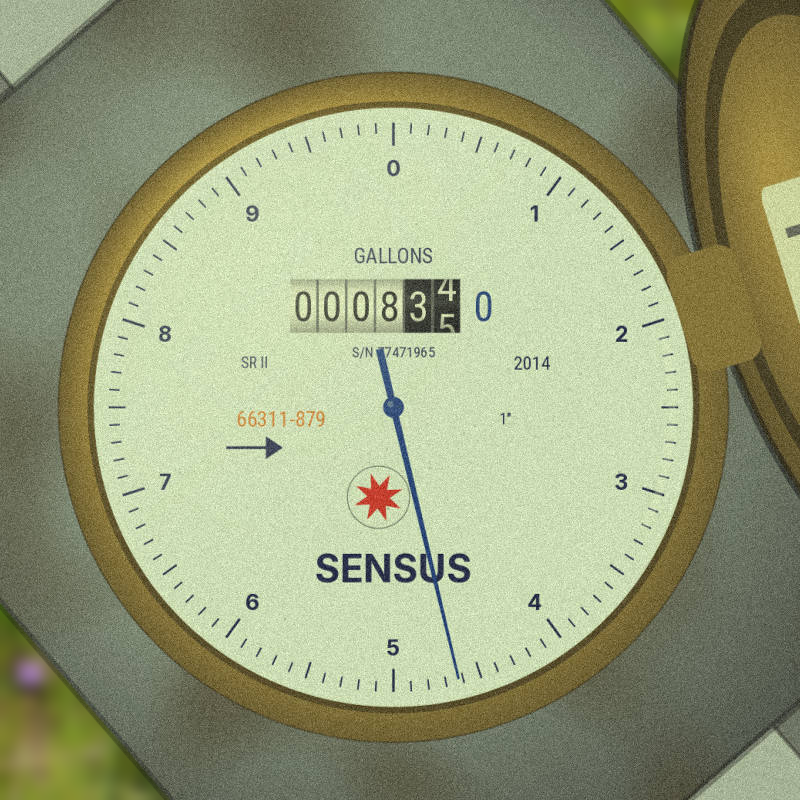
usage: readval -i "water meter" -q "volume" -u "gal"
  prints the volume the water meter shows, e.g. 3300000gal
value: 8344.6gal
